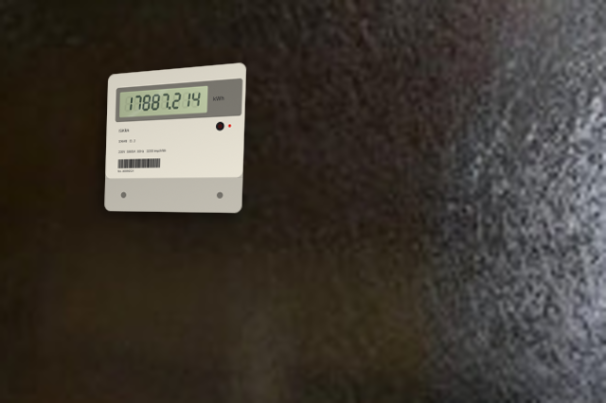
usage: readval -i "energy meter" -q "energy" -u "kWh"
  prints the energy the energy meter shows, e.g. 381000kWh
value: 17887.214kWh
